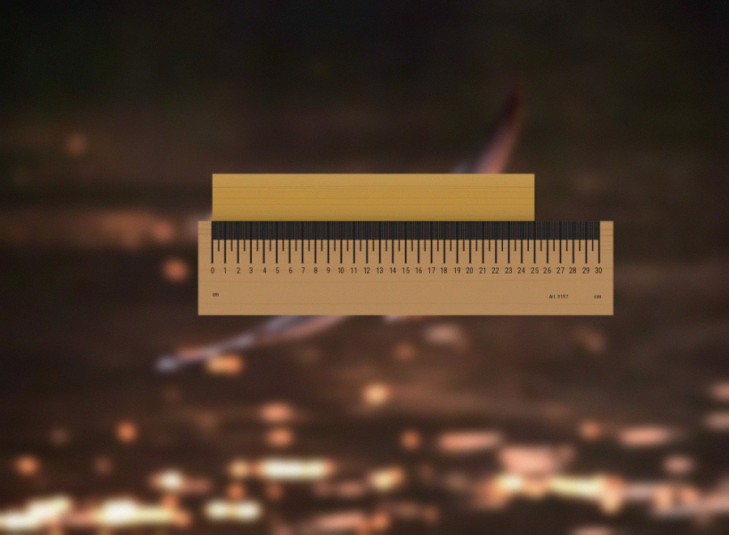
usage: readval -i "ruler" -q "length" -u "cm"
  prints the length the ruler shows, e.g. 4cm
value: 25cm
